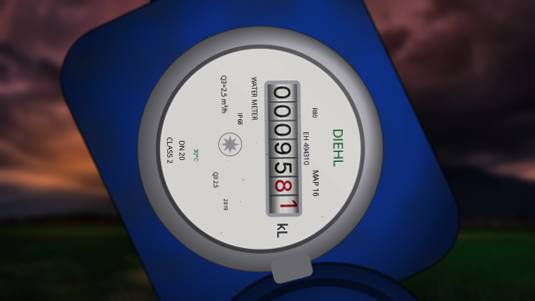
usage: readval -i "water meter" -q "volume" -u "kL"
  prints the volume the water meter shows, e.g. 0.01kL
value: 95.81kL
